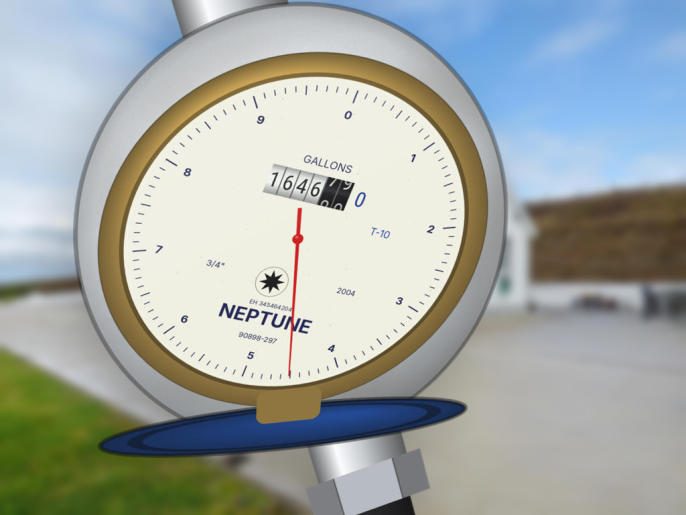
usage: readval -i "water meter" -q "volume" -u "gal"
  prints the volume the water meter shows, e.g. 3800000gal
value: 1646794.5gal
